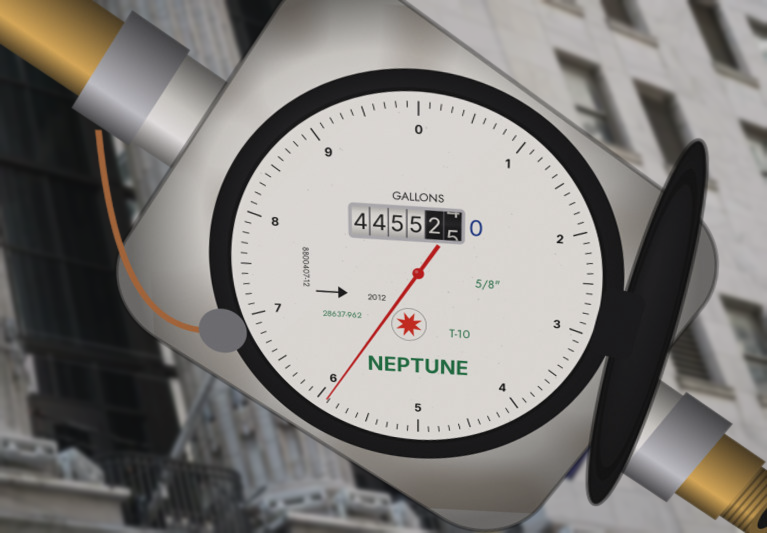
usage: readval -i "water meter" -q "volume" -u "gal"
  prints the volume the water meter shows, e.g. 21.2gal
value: 4455245.9gal
